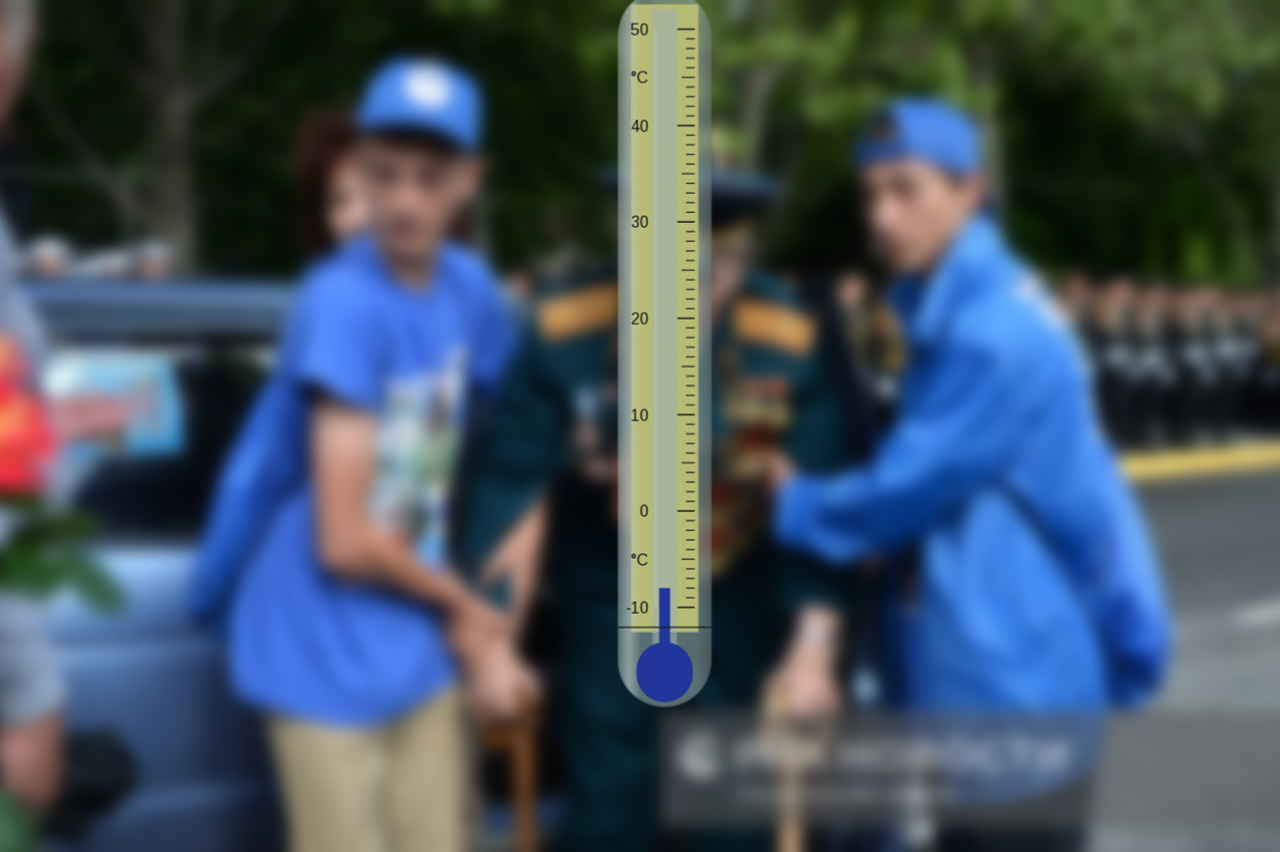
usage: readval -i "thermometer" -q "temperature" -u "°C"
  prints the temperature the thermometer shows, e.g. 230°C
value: -8°C
